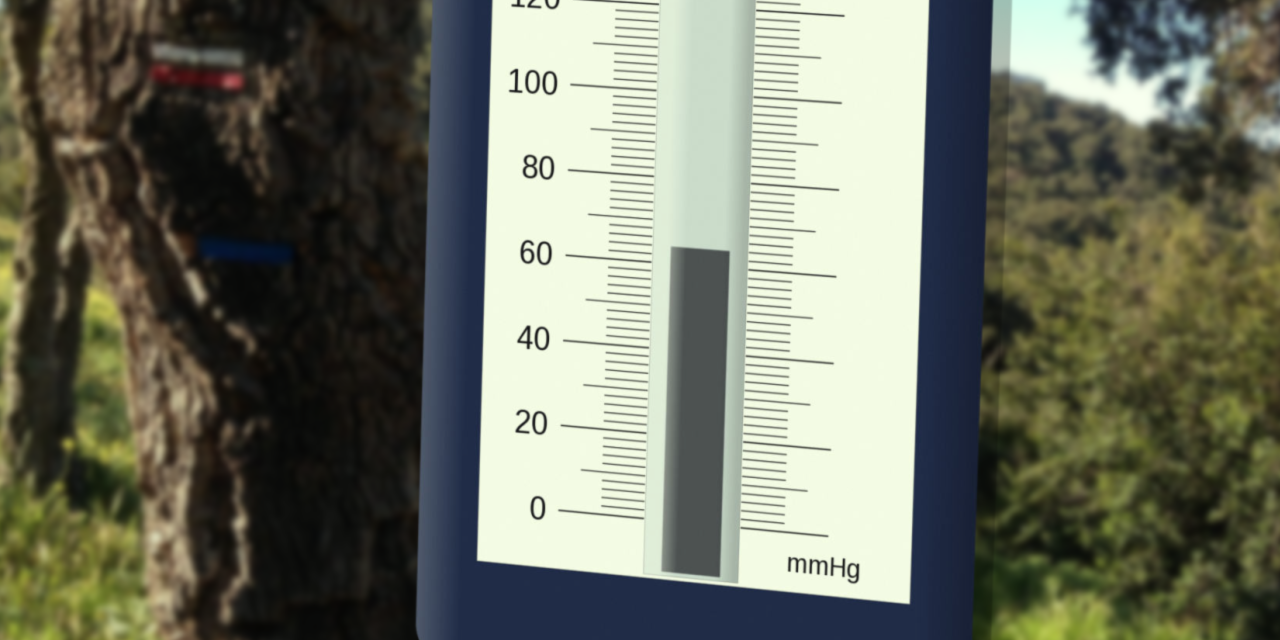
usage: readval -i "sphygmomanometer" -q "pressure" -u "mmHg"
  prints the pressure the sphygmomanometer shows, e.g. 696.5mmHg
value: 64mmHg
